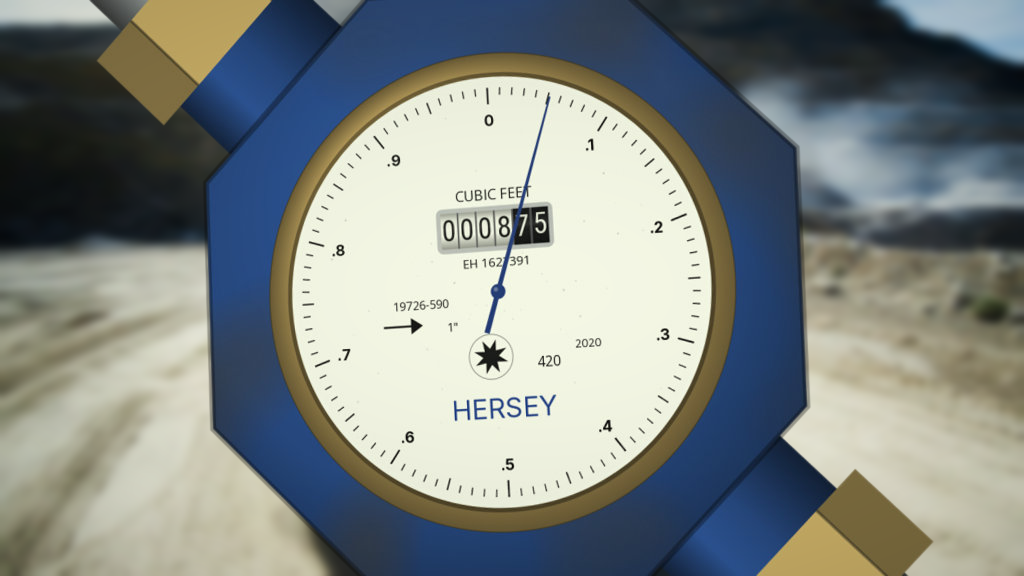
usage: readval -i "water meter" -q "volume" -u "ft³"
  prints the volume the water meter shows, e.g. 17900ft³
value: 875.05ft³
